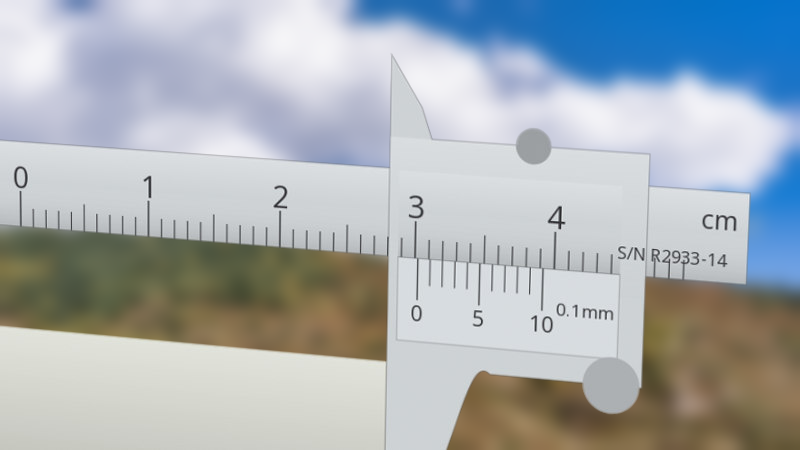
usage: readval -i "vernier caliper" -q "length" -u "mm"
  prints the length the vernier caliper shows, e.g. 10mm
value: 30.2mm
